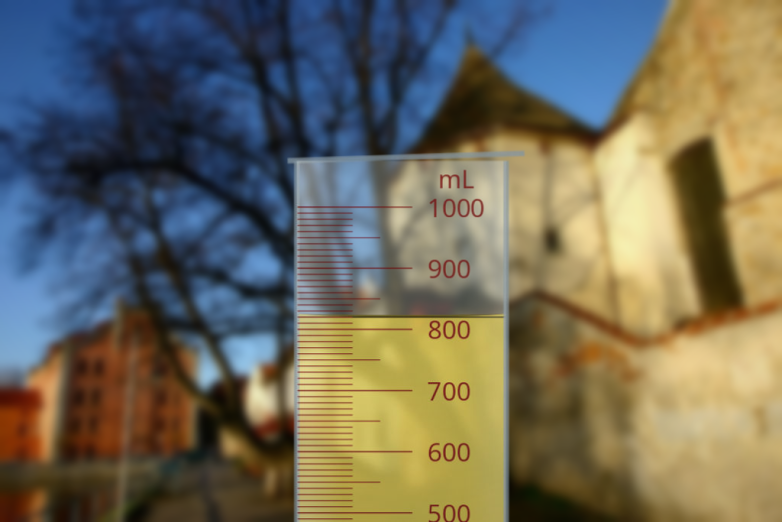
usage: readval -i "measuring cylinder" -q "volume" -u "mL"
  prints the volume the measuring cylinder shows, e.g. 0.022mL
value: 820mL
